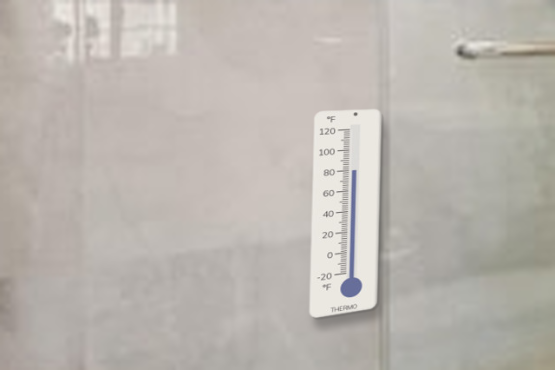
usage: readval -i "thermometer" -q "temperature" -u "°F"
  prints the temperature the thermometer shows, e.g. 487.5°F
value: 80°F
